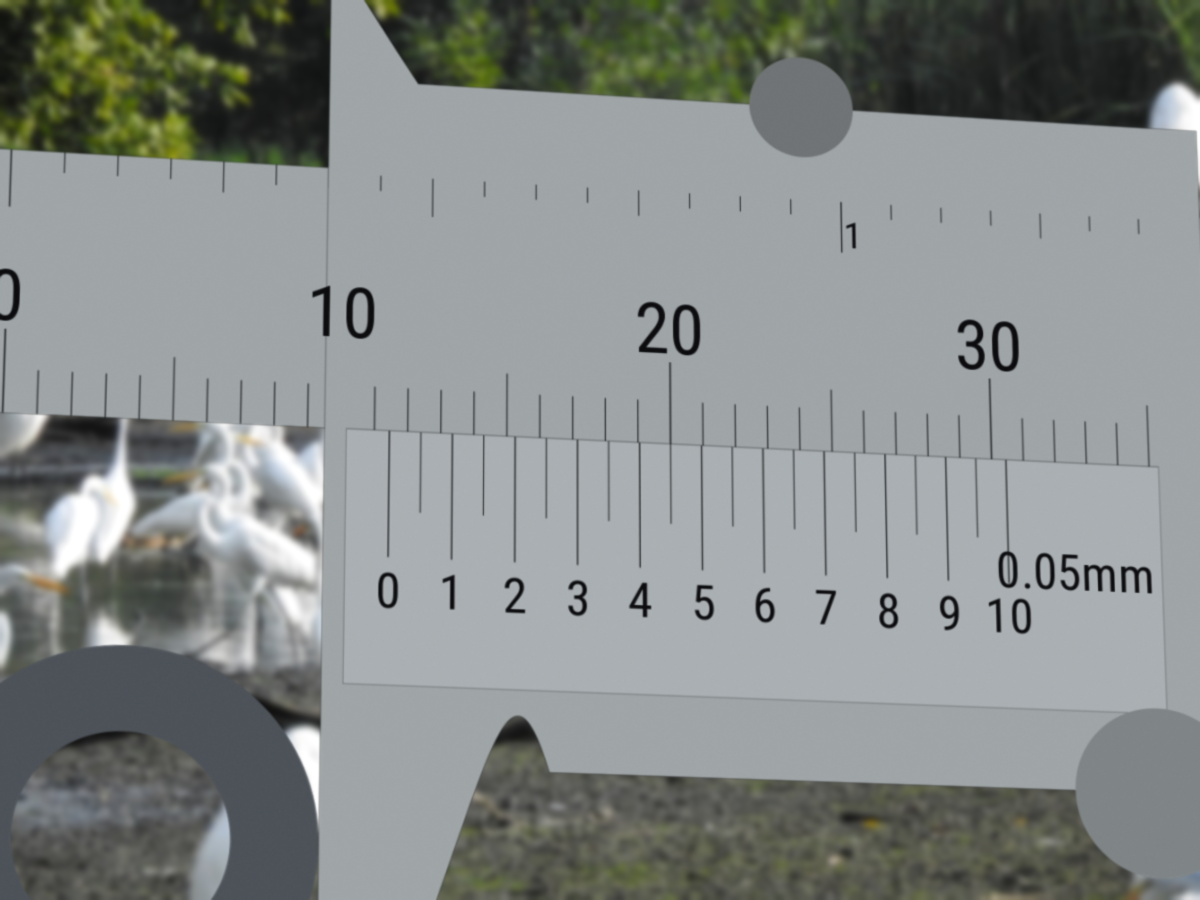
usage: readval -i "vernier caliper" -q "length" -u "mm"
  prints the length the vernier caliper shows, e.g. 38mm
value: 11.45mm
